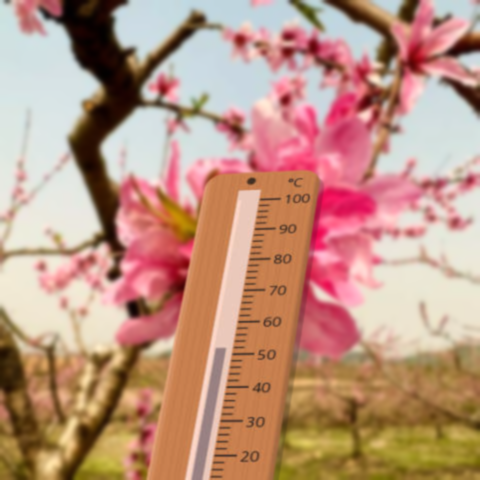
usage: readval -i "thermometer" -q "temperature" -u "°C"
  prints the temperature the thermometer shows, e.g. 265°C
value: 52°C
